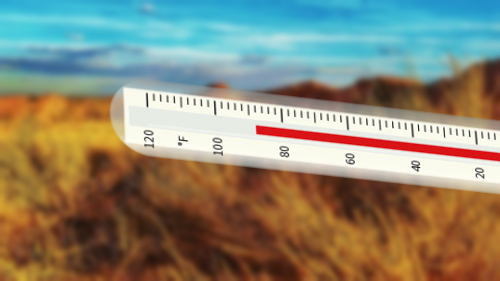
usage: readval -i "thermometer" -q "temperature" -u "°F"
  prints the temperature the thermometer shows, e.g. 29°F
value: 88°F
